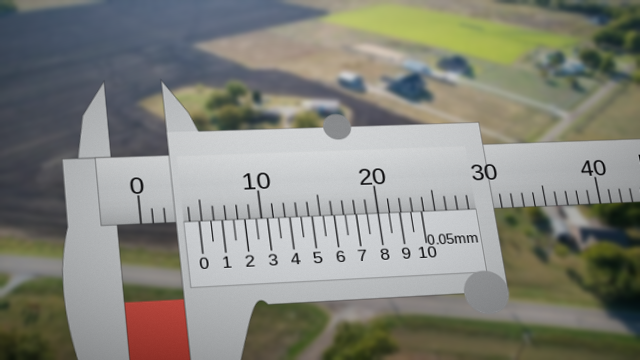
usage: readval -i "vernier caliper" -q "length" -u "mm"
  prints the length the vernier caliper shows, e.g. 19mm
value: 4.8mm
